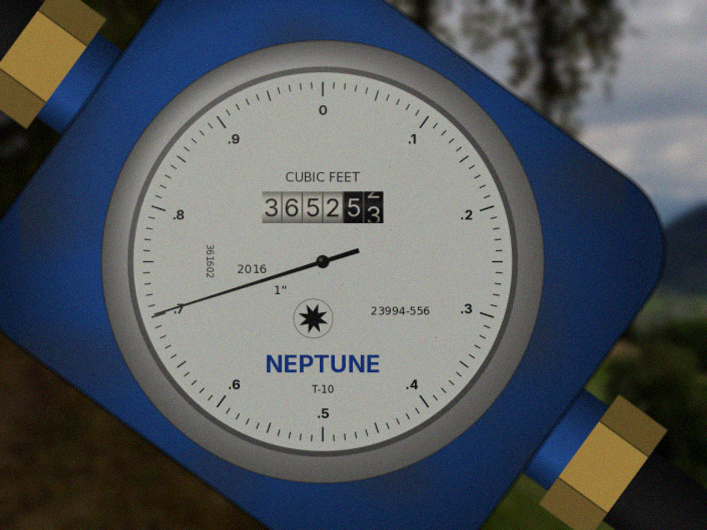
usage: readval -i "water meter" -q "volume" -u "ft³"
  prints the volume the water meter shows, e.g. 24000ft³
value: 365252.70ft³
